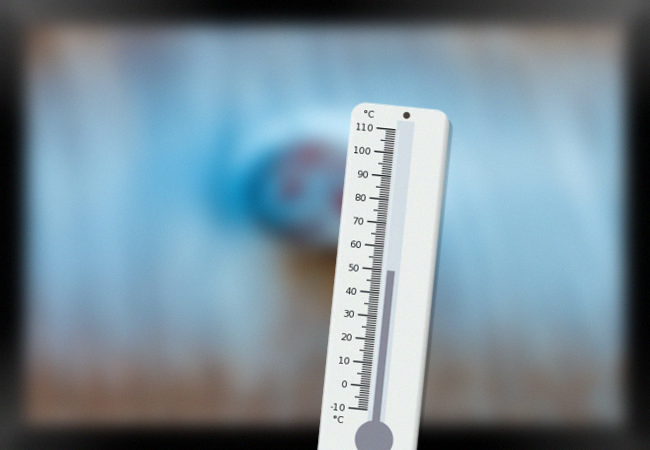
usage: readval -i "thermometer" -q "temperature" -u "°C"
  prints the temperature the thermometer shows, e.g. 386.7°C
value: 50°C
